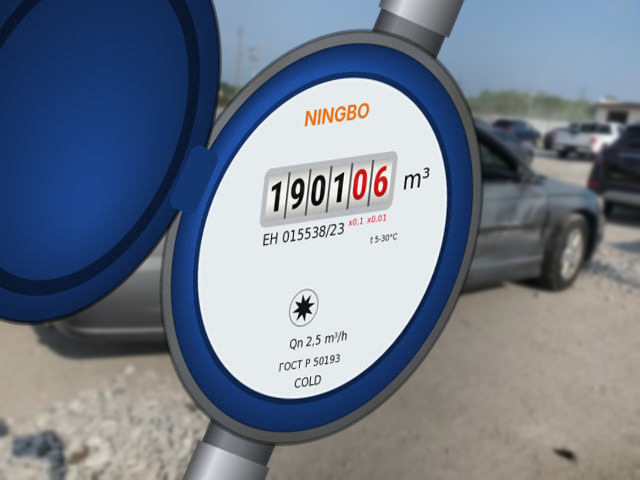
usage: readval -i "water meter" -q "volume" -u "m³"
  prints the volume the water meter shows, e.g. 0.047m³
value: 1901.06m³
